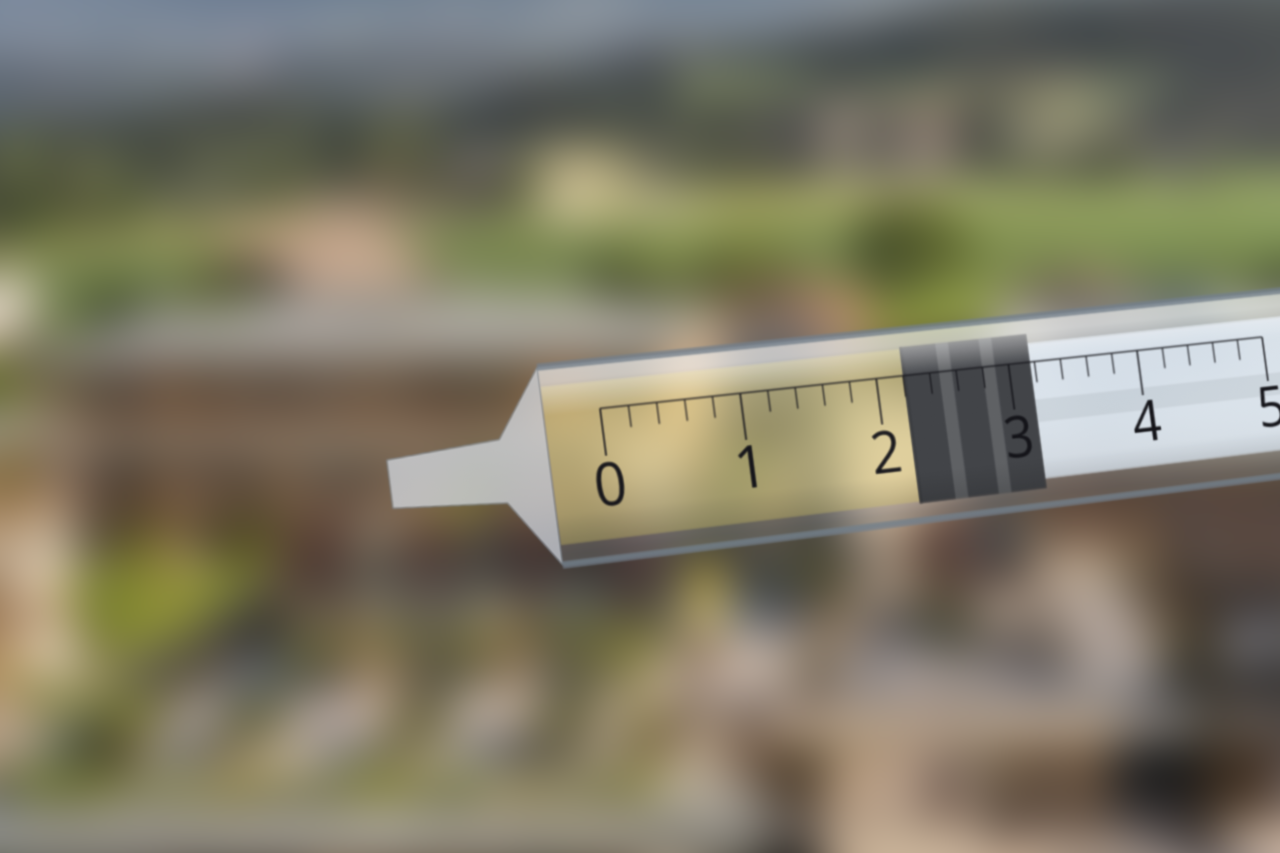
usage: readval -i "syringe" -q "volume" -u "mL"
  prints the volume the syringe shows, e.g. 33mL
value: 2.2mL
